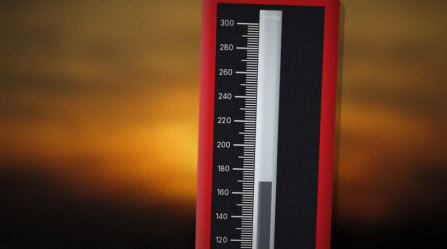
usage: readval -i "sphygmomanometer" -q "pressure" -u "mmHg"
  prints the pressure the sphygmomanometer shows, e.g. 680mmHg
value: 170mmHg
